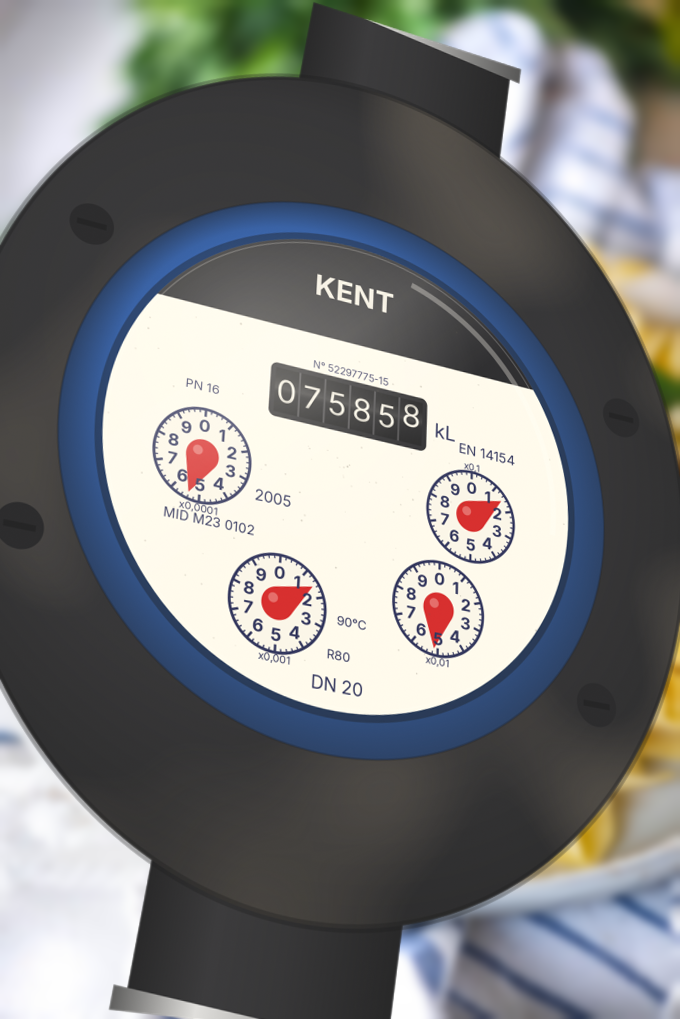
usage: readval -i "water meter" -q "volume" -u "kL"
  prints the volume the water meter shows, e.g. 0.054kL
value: 75858.1515kL
